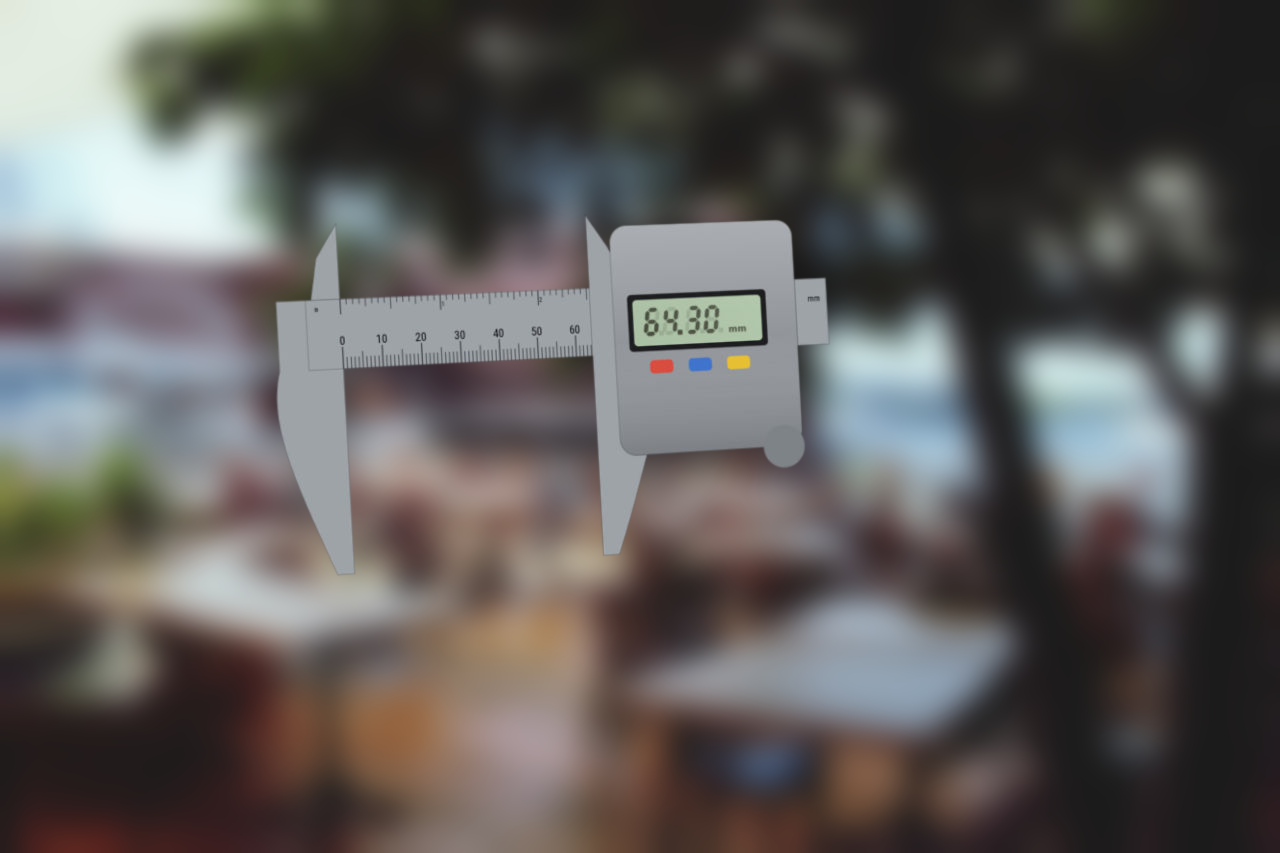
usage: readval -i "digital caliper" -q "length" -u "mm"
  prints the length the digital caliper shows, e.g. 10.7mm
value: 64.30mm
